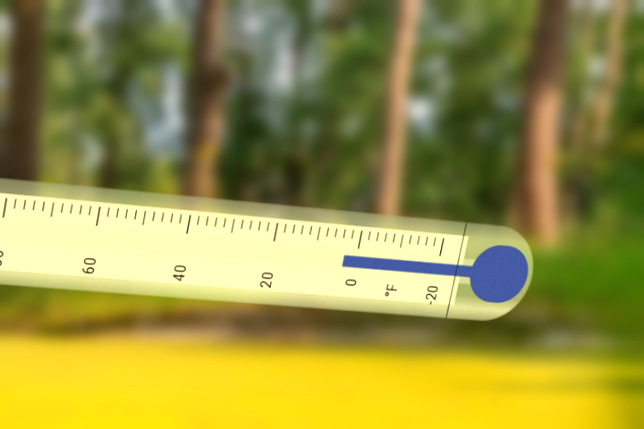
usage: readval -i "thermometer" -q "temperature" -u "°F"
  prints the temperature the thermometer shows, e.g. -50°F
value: 3°F
